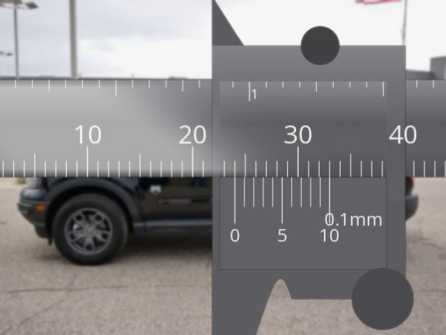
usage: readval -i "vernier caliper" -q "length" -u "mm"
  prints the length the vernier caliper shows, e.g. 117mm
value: 24.0mm
